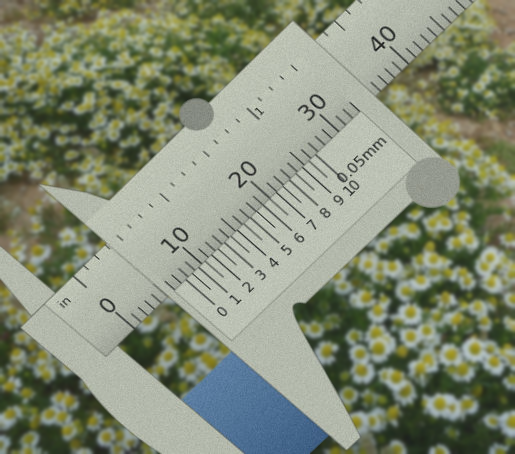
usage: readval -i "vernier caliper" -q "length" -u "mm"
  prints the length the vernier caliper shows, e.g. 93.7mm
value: 7.6mm
